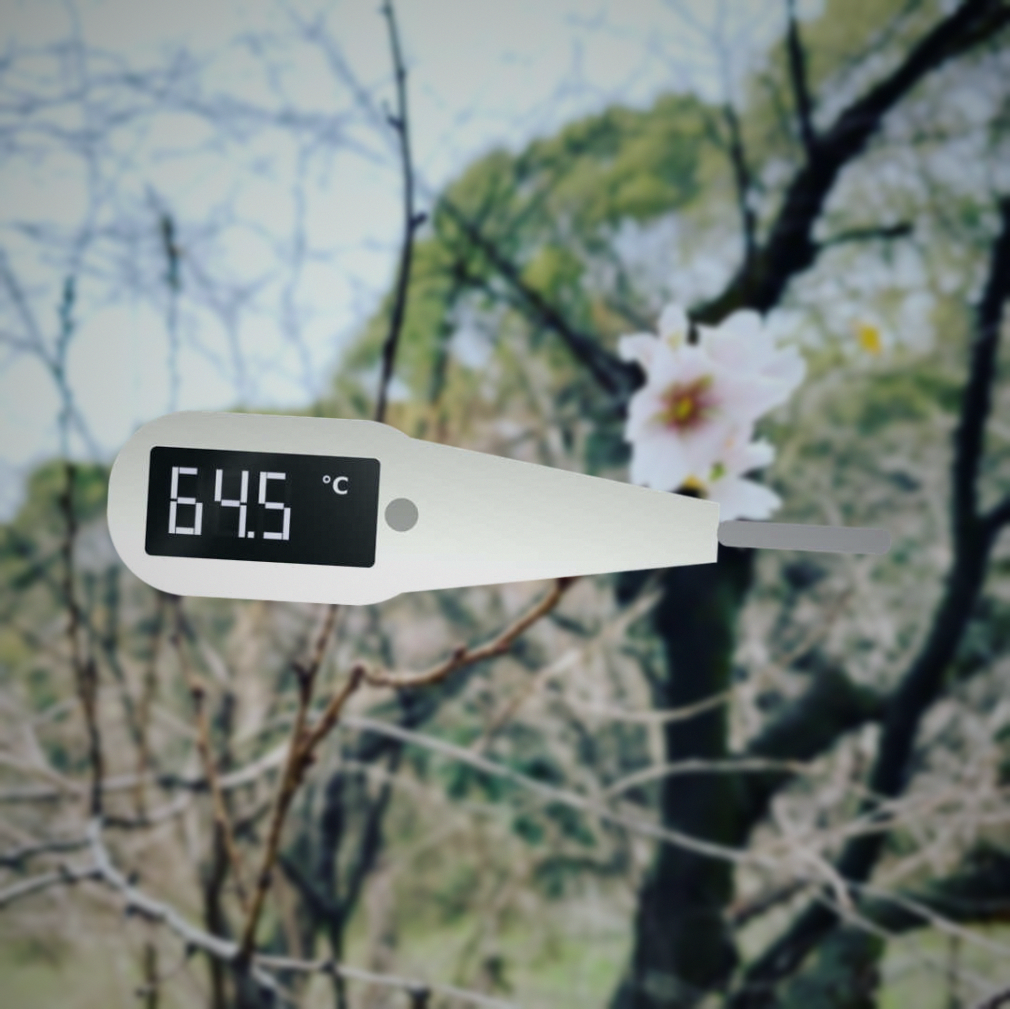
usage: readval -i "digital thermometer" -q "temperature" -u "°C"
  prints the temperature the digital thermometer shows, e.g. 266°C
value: 64.5°C
